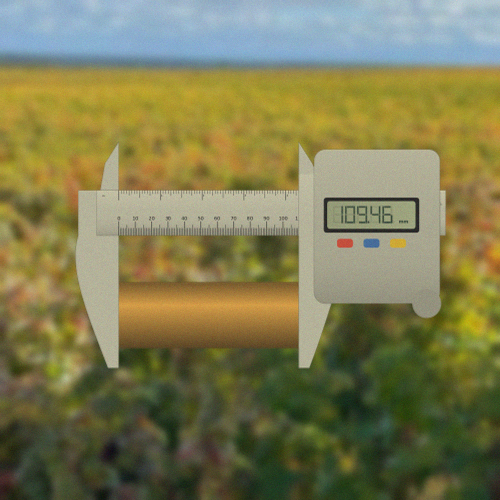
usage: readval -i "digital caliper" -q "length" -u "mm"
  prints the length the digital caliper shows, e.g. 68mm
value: 109.46mm
